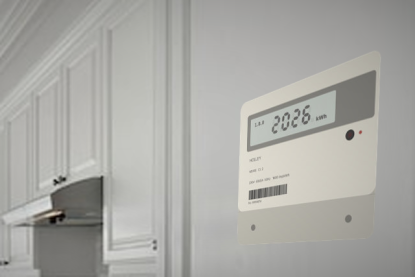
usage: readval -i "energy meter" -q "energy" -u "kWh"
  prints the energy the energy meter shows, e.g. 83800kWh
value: 2026kWh
